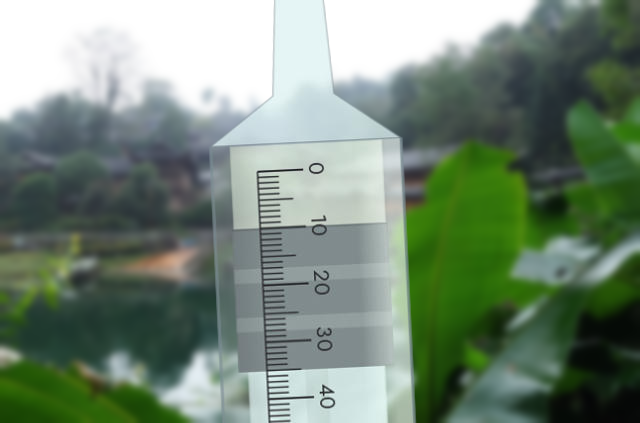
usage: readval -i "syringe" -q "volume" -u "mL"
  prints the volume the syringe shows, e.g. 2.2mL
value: 10mL
